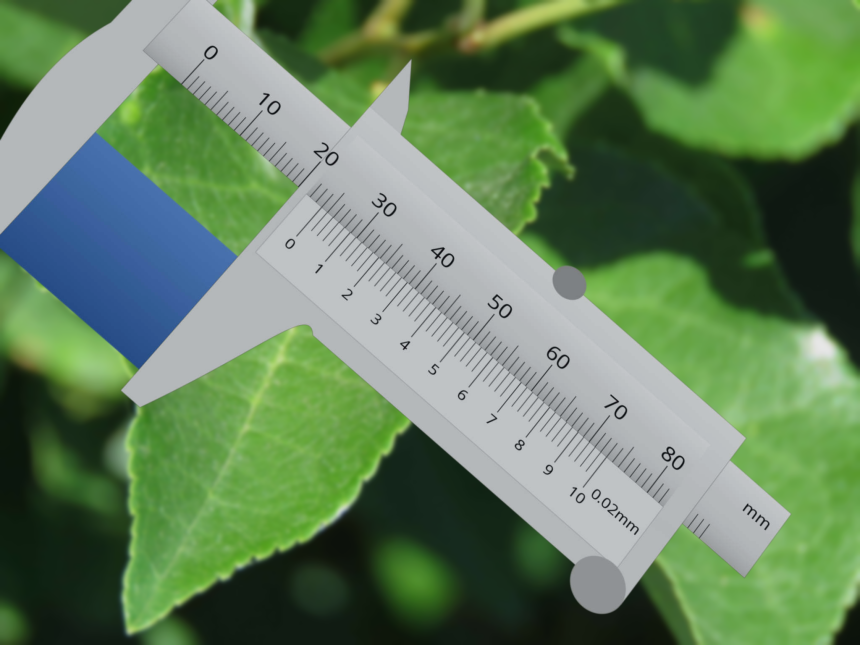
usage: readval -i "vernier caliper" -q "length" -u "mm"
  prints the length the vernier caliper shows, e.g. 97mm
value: 24.0mm
